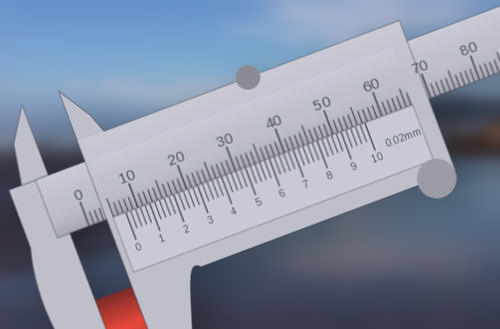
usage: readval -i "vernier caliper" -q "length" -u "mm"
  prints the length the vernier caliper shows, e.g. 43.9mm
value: 7.5mm
